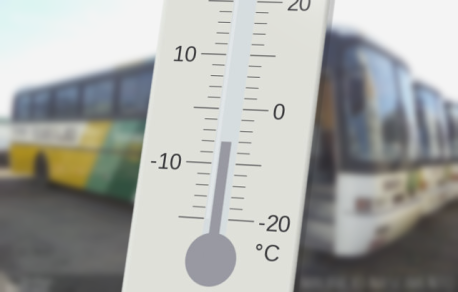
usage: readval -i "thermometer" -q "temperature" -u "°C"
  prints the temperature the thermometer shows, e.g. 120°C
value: -6°C
